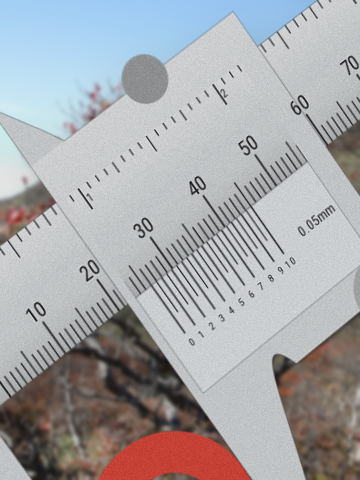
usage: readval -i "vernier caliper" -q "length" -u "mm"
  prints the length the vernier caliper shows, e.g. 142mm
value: 26.0mm
